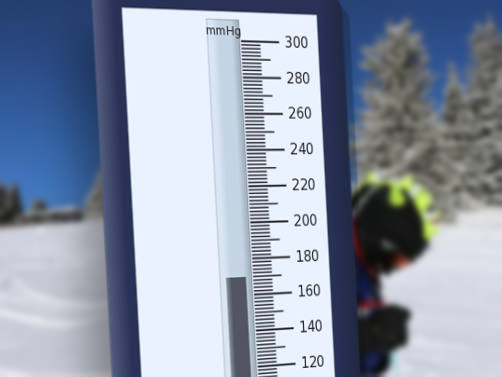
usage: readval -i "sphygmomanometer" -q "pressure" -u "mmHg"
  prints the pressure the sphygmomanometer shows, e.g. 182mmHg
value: 170mmHg
